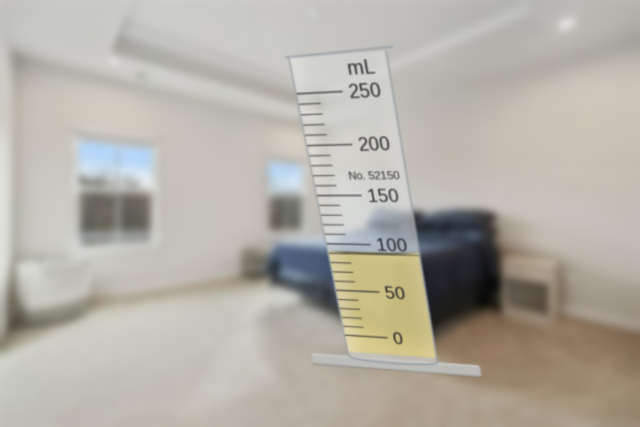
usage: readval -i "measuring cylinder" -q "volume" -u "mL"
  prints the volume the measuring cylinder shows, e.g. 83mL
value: 90mL
